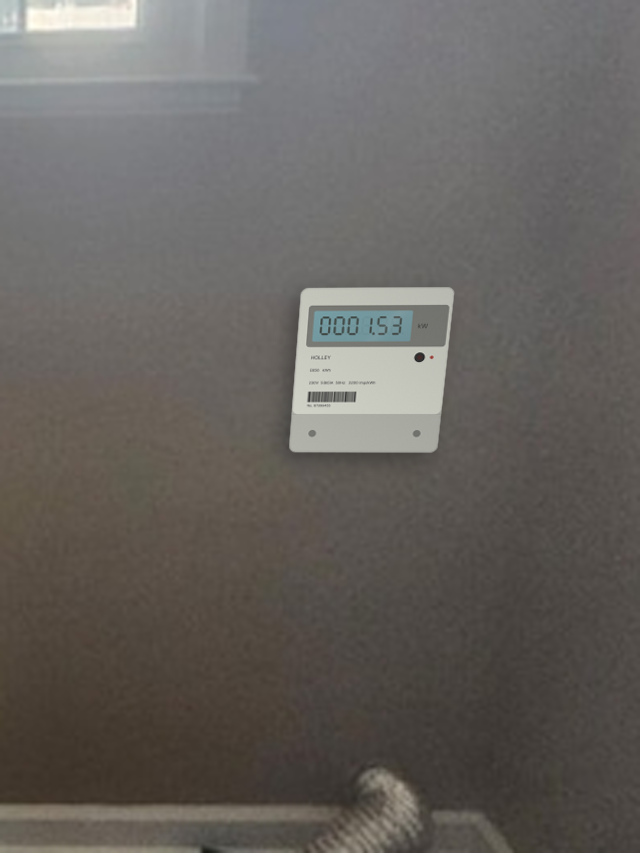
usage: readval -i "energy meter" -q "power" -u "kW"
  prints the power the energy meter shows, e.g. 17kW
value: 1.53kW
